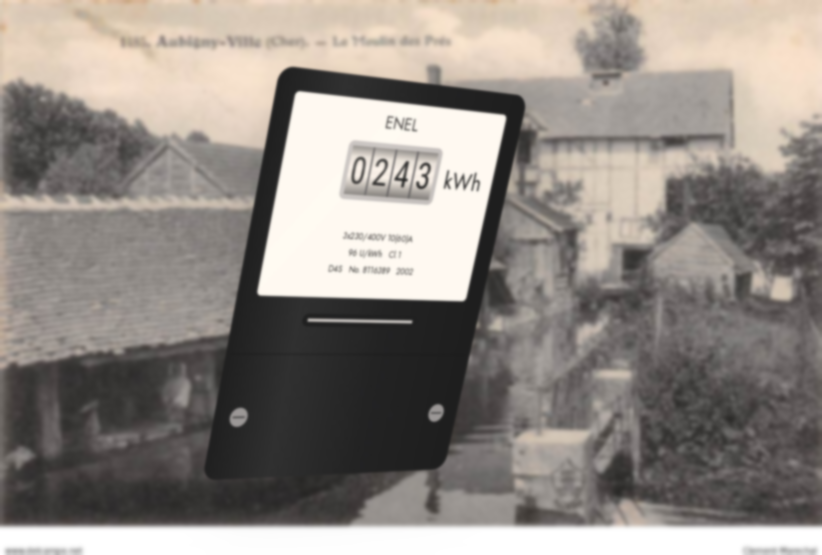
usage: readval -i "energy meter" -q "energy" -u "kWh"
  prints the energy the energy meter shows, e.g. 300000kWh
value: 243kWh
